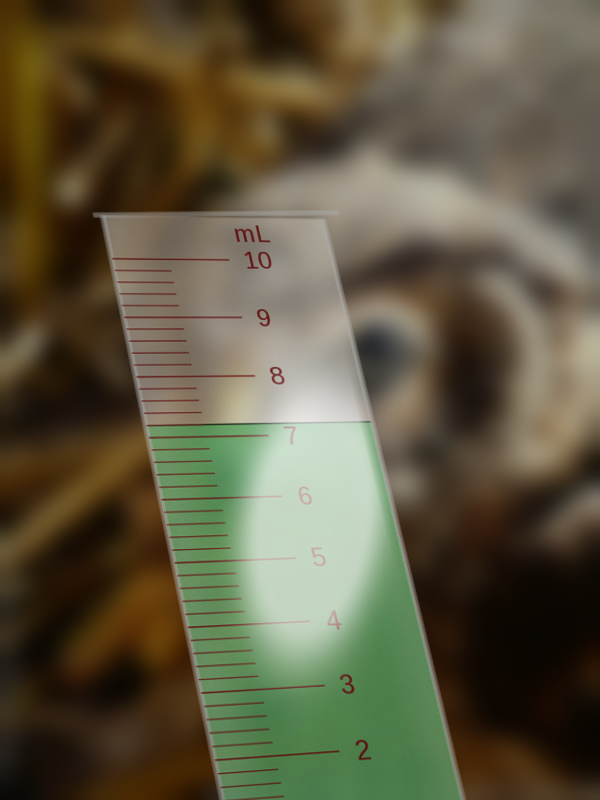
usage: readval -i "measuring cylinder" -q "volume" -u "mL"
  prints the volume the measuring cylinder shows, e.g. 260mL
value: 7.2mL
